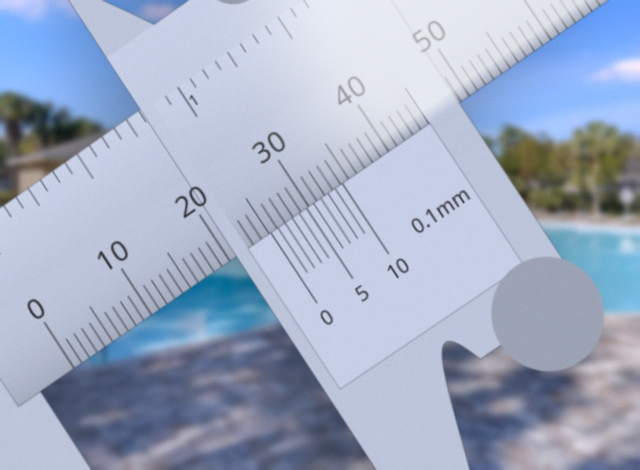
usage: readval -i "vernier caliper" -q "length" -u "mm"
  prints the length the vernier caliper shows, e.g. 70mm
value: 25.2mm
